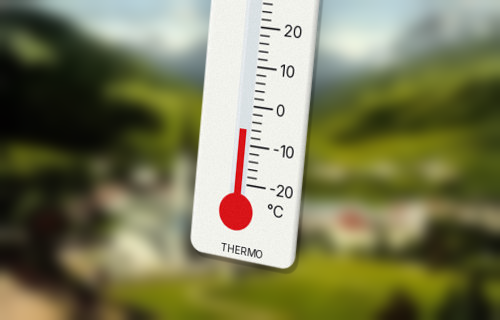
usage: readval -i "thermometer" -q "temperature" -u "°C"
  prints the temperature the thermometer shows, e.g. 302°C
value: -6°C
